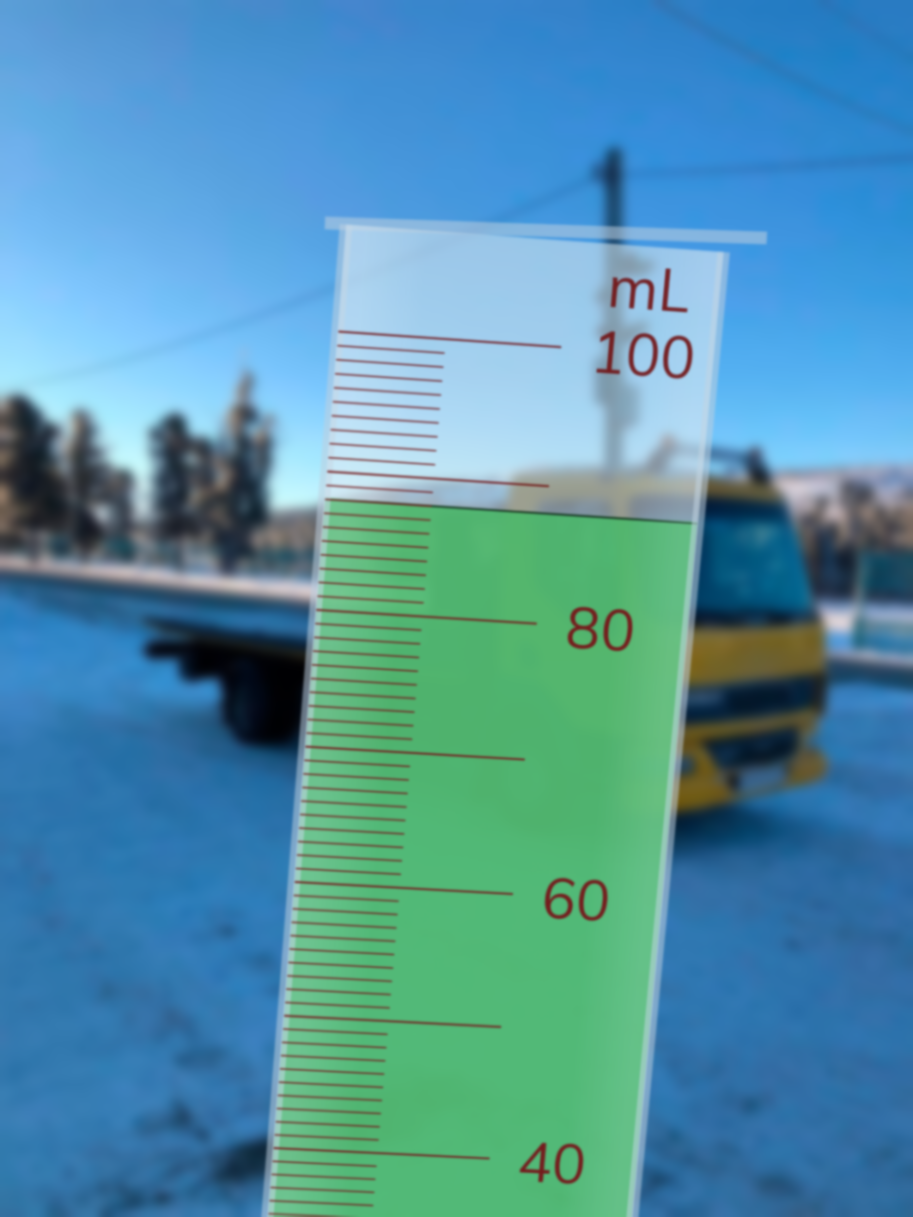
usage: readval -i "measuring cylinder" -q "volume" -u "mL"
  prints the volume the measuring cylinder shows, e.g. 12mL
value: 88mL
